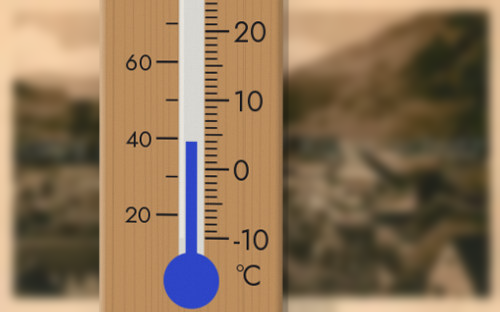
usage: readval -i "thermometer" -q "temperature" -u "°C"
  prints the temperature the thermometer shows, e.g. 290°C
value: 4°C
